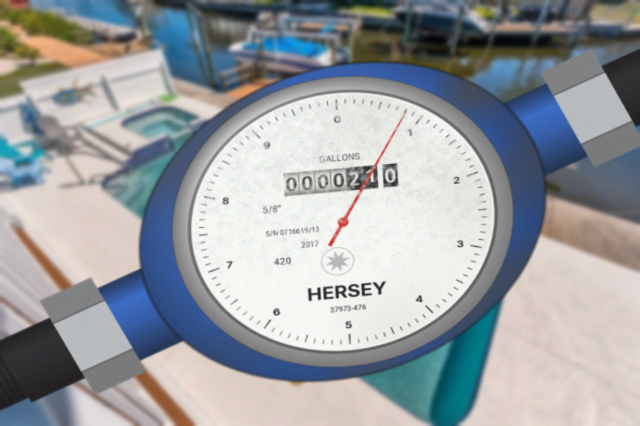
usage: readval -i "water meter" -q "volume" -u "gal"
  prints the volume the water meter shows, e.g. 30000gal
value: 210.8gal
